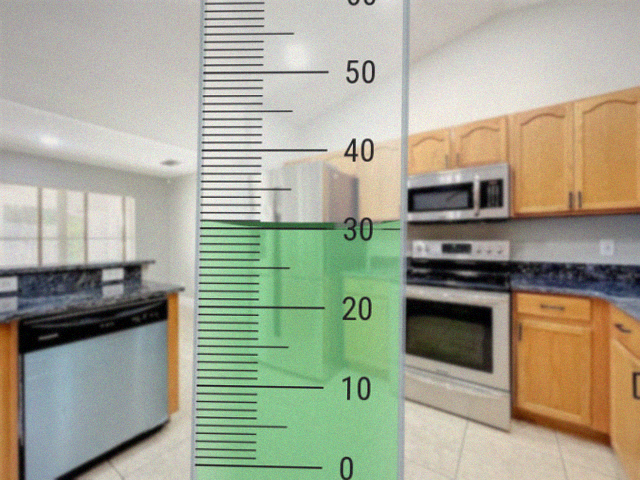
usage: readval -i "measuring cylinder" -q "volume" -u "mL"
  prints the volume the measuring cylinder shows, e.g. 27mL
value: 30mL
